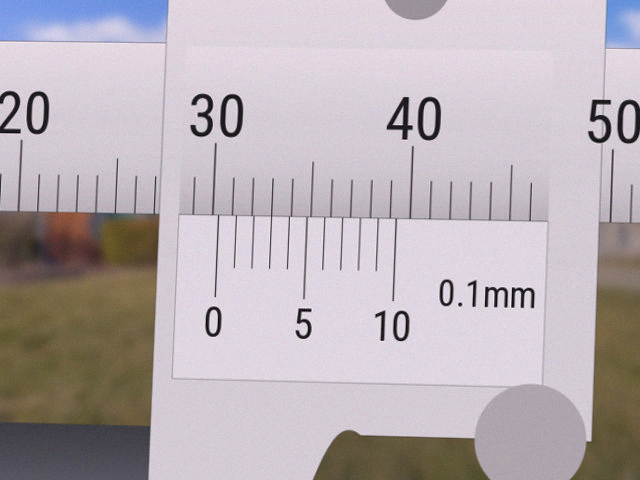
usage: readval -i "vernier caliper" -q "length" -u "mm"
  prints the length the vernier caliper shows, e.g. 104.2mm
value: 30.3mm
